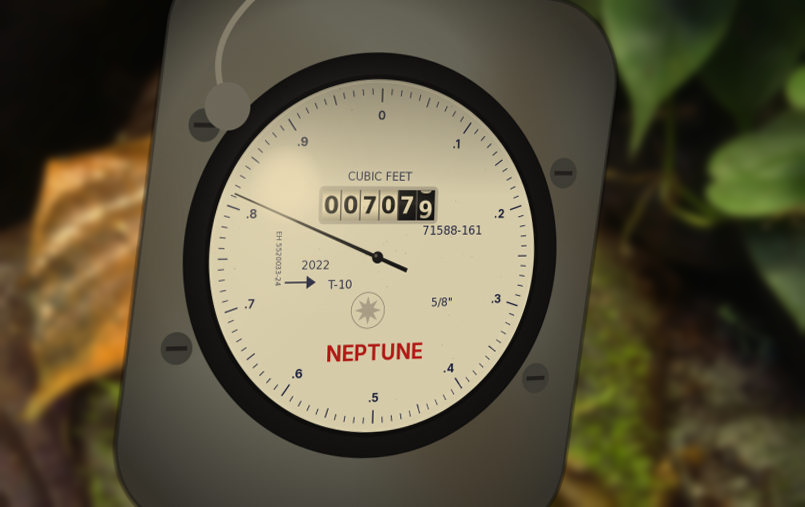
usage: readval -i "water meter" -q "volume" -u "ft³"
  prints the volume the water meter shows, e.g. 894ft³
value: 7078.81ft³
